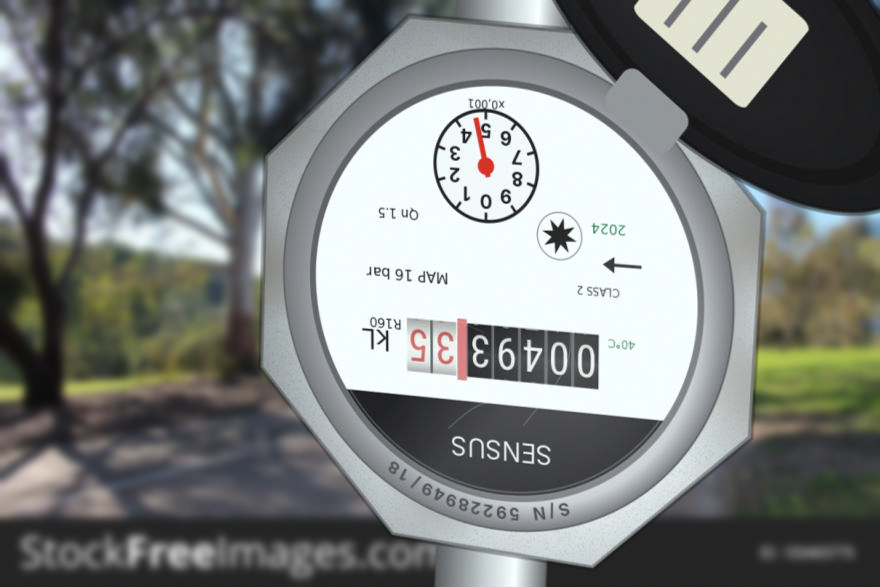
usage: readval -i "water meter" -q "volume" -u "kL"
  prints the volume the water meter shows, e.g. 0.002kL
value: 493.354kL
